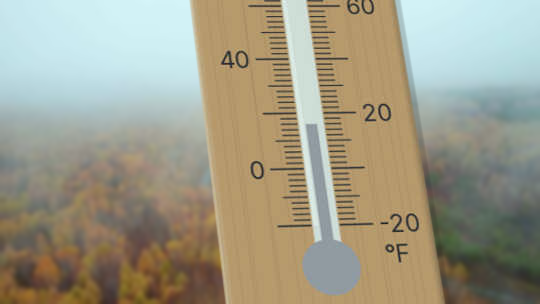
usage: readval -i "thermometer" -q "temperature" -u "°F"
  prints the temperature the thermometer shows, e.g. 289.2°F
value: 16°F
